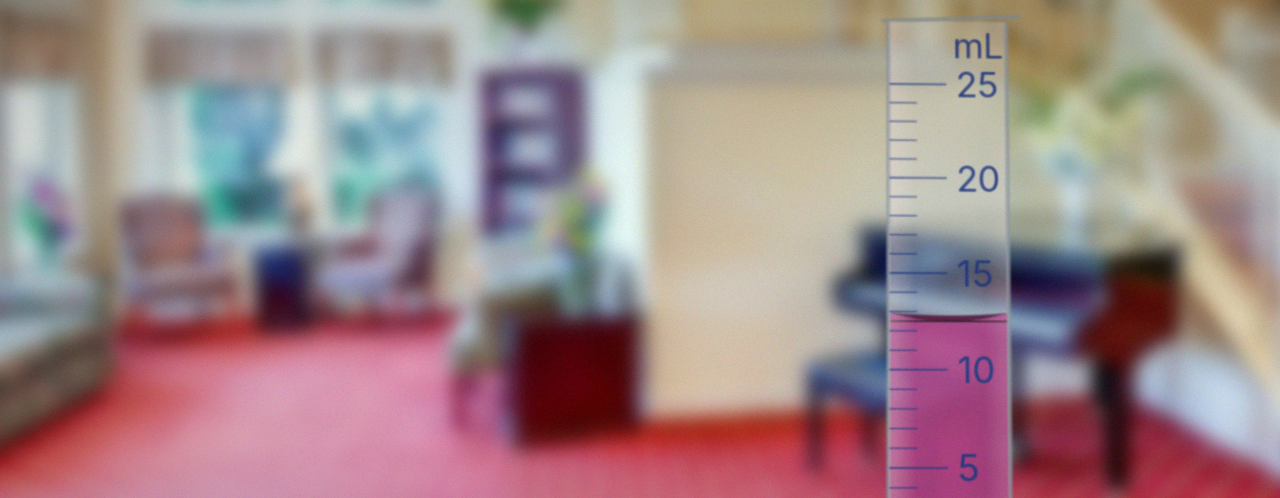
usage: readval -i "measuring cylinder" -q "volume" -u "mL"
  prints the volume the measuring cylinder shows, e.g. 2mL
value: 12.5mL
